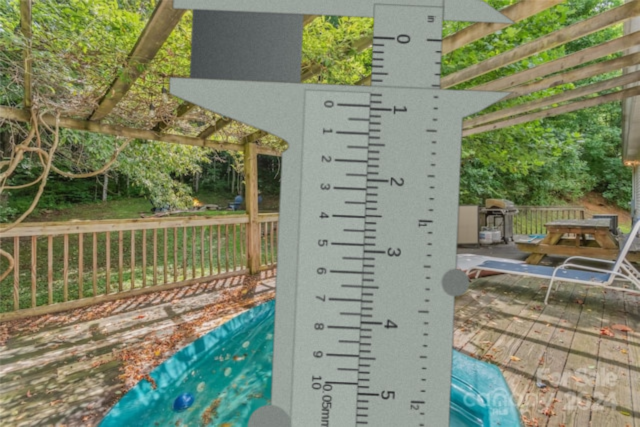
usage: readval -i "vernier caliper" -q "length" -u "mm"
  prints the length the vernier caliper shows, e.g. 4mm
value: 9.6mm
